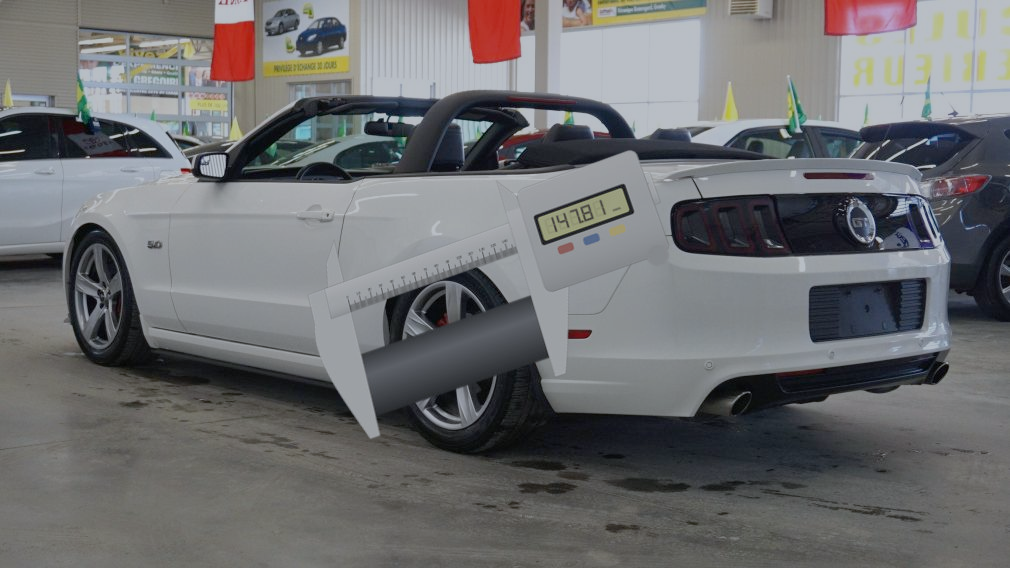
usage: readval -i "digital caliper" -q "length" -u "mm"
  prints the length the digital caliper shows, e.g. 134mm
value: 147.81mm
